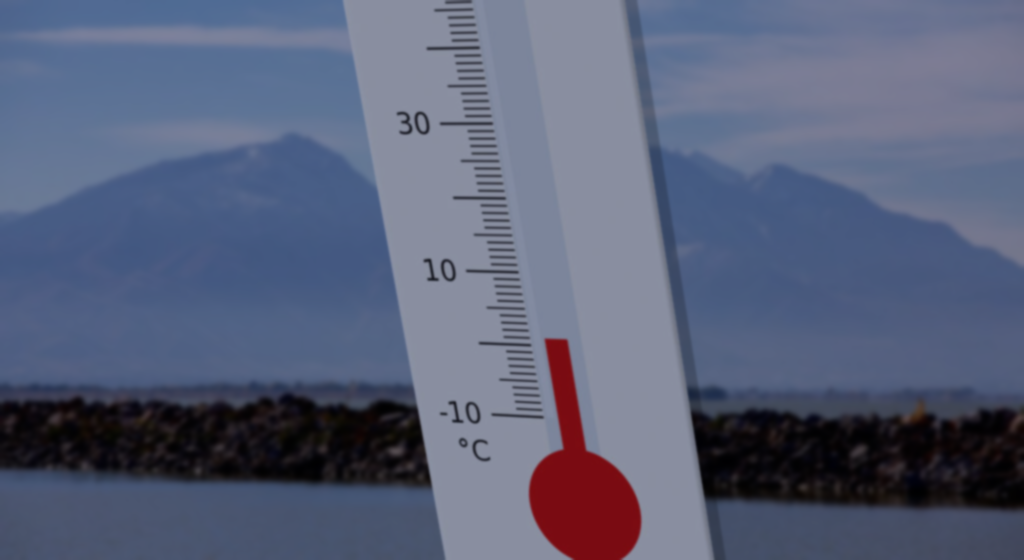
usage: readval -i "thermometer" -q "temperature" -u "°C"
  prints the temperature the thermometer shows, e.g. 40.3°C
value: 1°C
